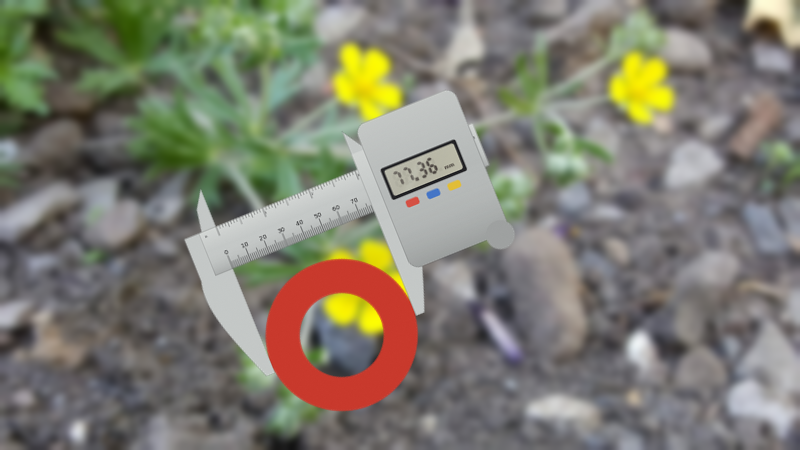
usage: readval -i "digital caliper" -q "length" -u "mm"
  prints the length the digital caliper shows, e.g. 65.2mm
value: 77.36mm
